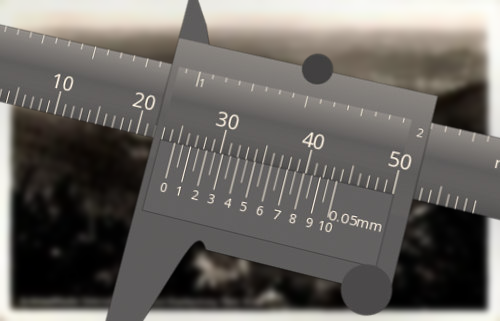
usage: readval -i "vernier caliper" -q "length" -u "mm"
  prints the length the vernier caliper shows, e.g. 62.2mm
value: 24.6mm
